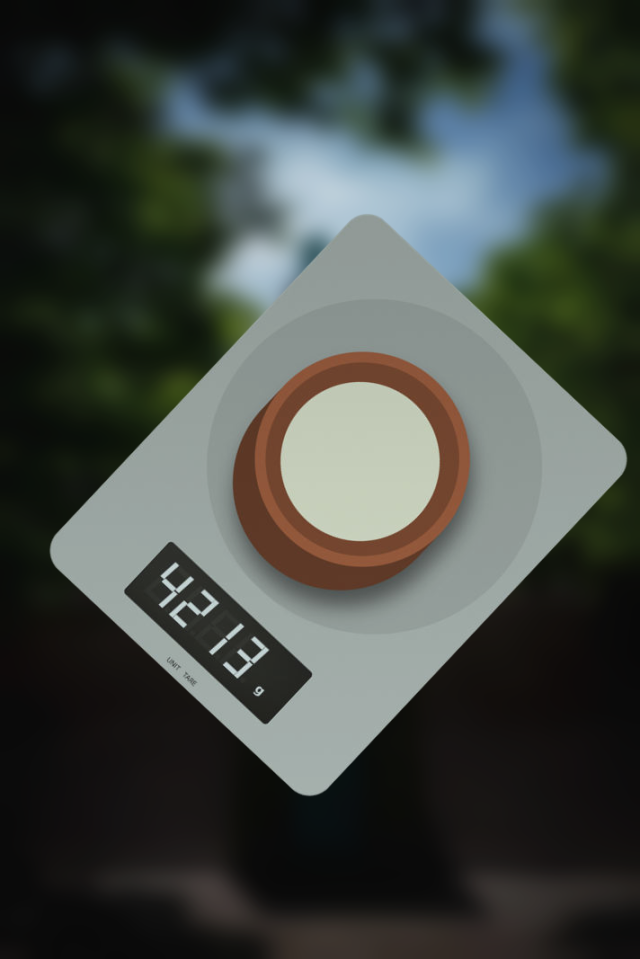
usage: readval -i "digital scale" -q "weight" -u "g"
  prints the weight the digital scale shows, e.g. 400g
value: 4213g
